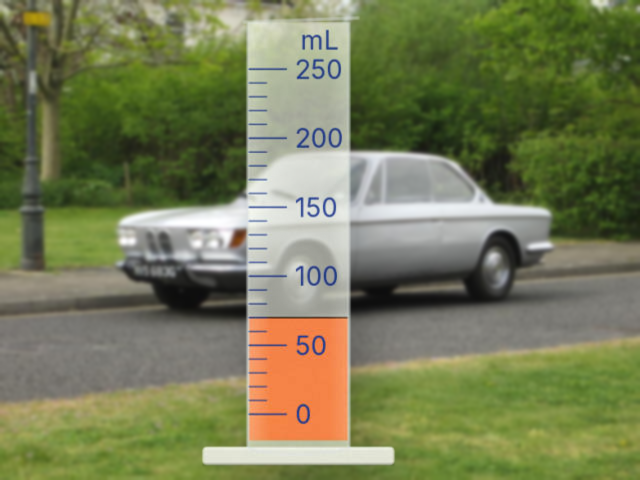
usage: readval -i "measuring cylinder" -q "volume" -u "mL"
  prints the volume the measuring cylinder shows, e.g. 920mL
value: 70mL
